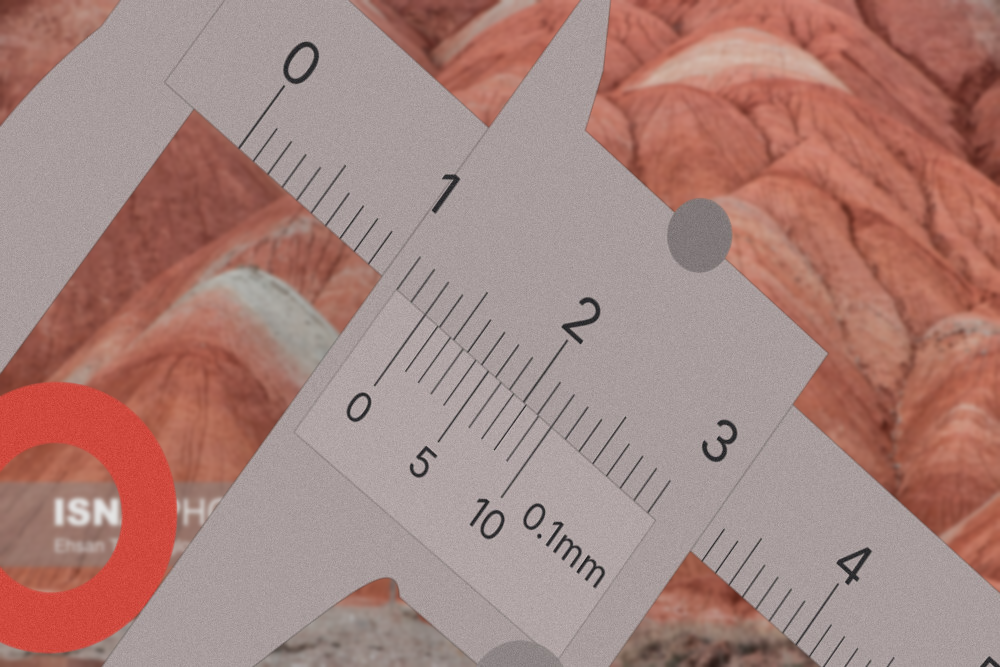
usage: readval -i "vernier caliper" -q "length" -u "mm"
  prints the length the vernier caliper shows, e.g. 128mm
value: 13.0mm
